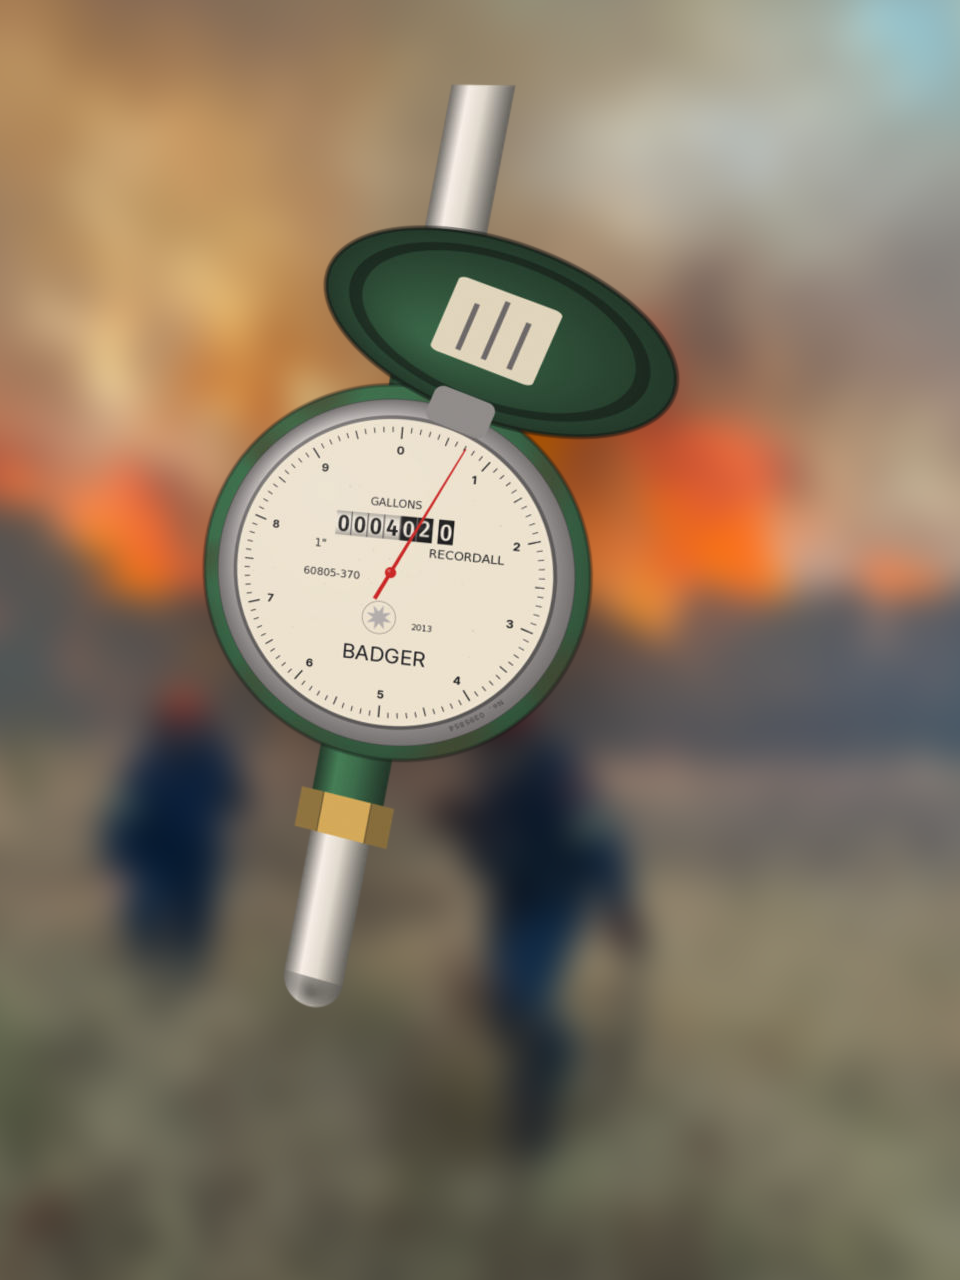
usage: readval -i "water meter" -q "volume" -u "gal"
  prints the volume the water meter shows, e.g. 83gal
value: 4020.7gal
